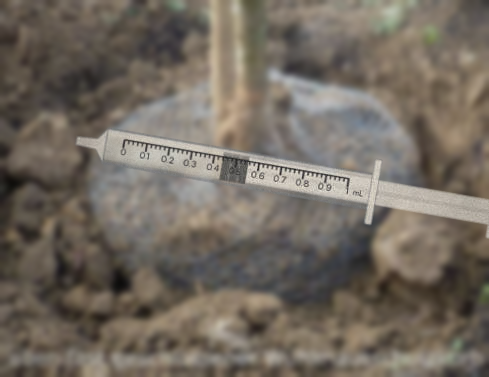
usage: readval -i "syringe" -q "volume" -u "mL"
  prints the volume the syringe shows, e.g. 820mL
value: 0.44mL
